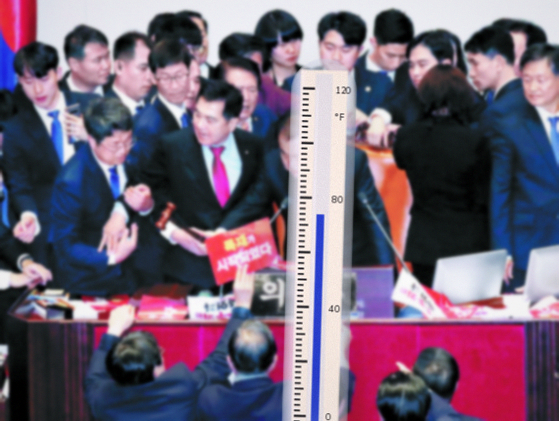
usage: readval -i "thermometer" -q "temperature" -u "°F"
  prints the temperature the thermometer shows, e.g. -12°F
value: 74°F
